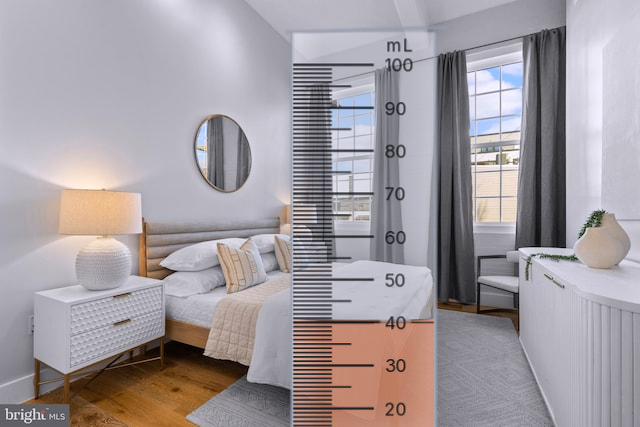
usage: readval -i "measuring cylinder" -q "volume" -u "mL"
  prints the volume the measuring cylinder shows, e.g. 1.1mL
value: 40mL
